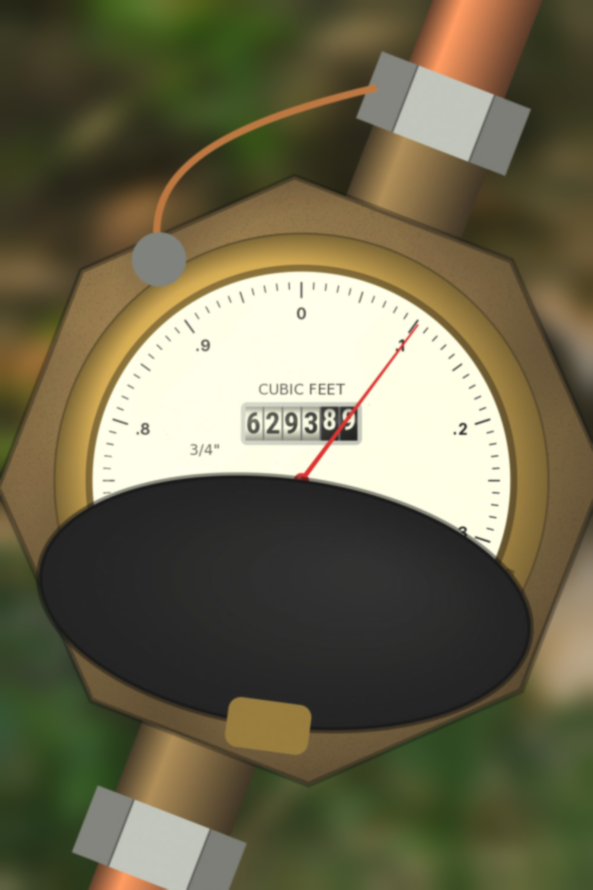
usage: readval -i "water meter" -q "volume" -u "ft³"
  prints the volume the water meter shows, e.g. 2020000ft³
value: 629389.10ft³
